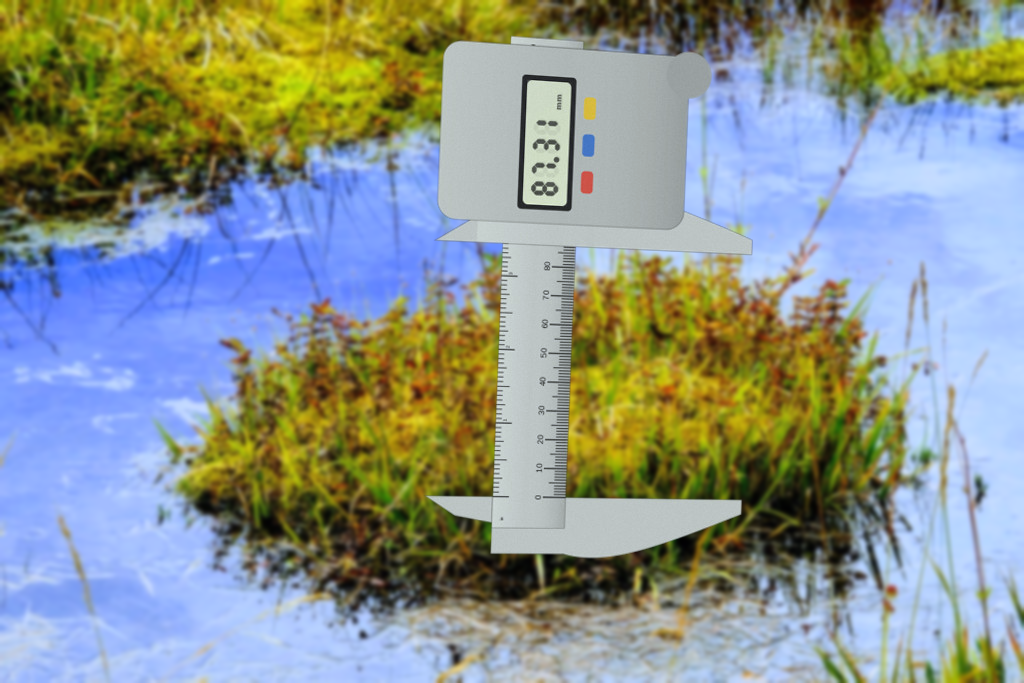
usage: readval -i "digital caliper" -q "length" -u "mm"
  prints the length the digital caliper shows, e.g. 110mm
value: 87.31mm
